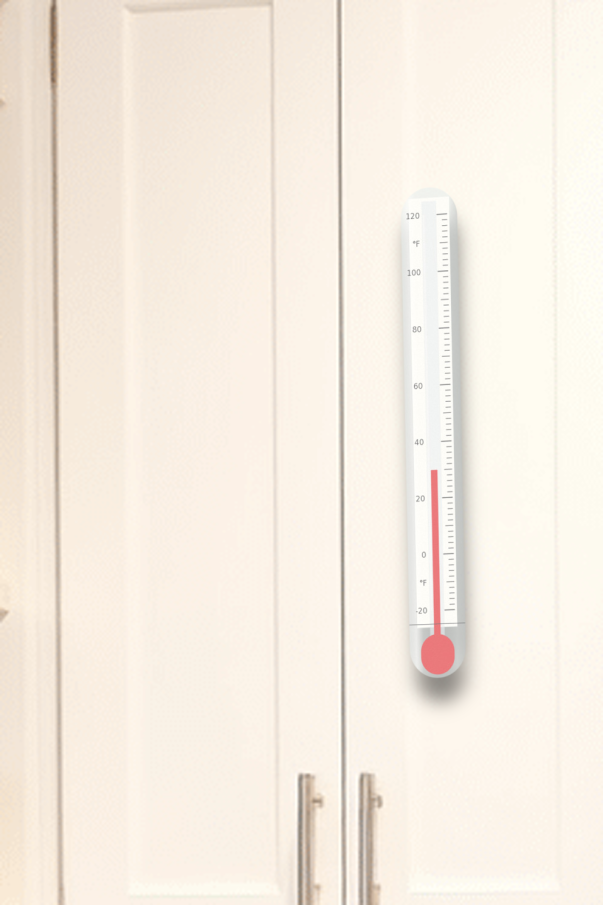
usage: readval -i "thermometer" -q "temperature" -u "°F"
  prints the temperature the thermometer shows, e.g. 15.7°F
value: 30°F
